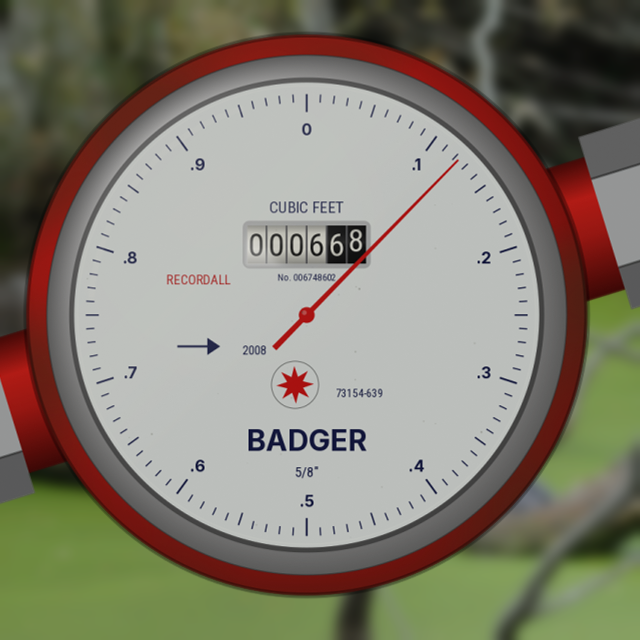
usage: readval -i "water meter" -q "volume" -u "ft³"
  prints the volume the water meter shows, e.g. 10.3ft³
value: 668.12ft³
